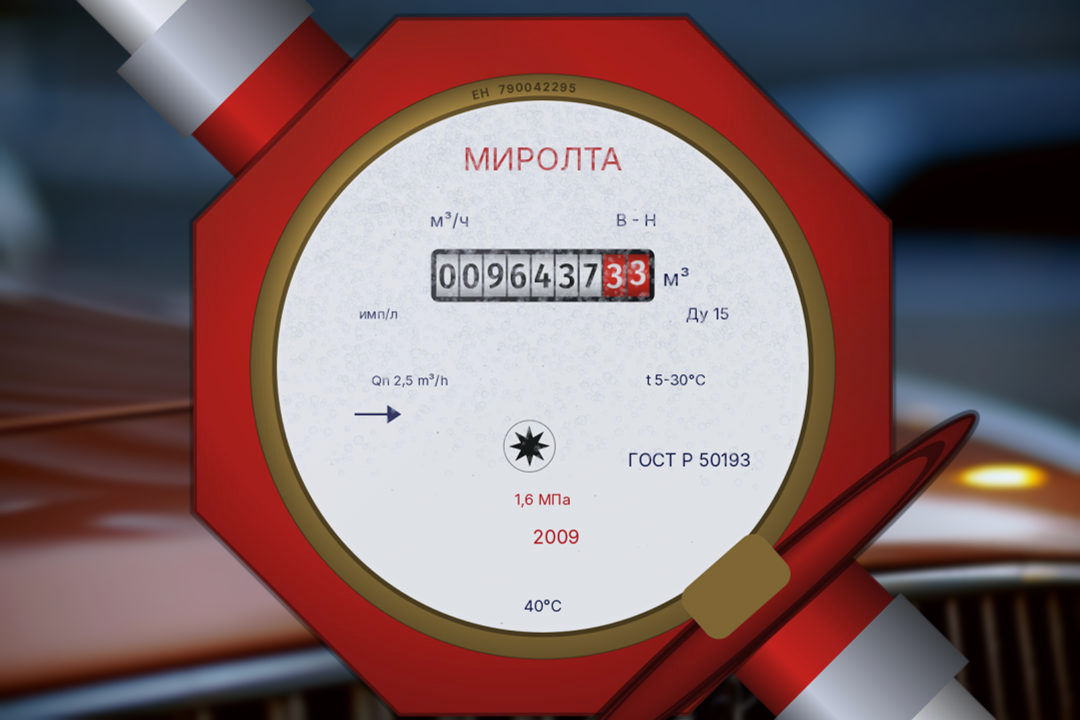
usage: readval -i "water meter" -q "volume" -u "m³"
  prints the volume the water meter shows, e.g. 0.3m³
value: 96437.33m³
